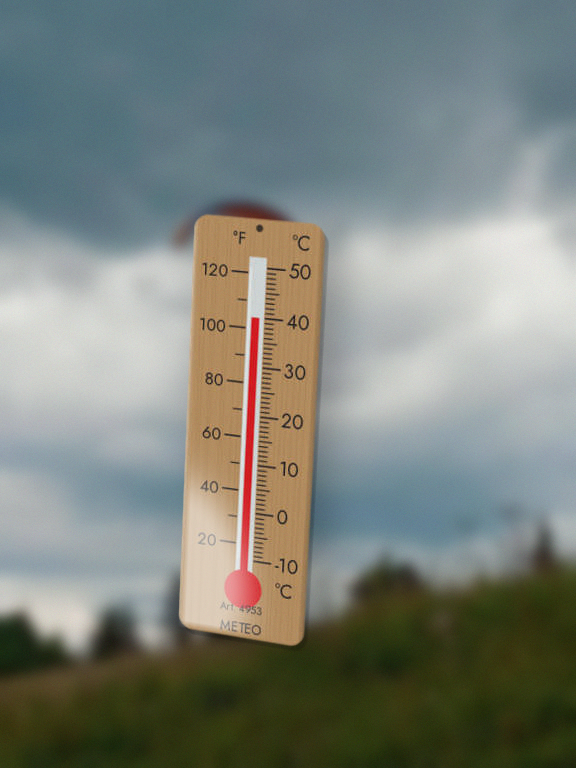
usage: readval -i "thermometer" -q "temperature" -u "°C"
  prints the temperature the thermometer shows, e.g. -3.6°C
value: 40°C
